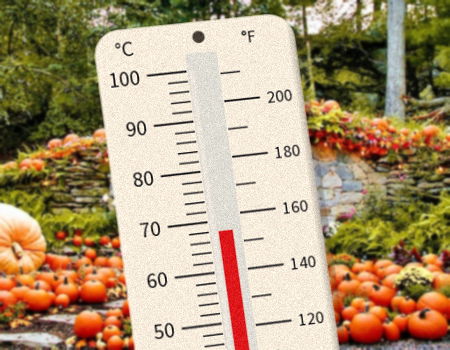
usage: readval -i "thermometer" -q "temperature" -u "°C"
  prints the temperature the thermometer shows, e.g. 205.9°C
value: 68°C
